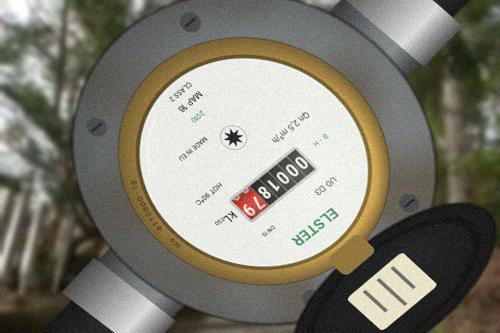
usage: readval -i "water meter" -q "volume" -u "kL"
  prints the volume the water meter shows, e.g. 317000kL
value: 18.79kL
